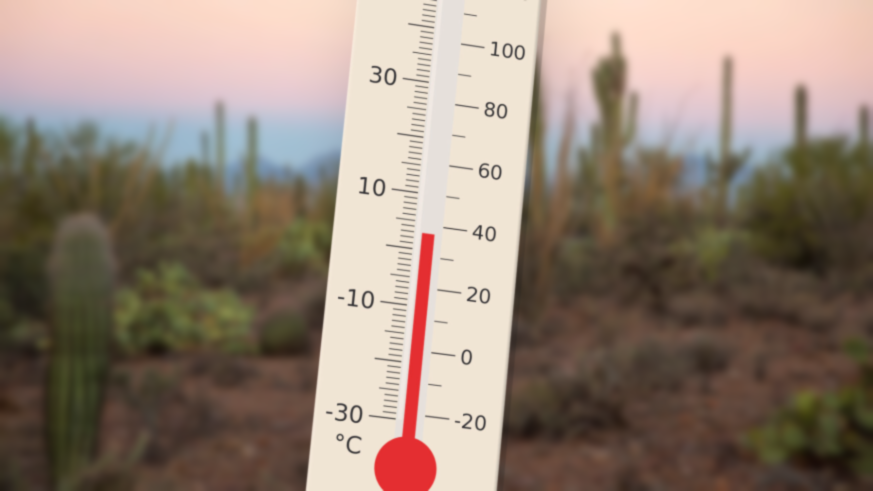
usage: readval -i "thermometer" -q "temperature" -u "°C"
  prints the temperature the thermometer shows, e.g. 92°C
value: 3°C
